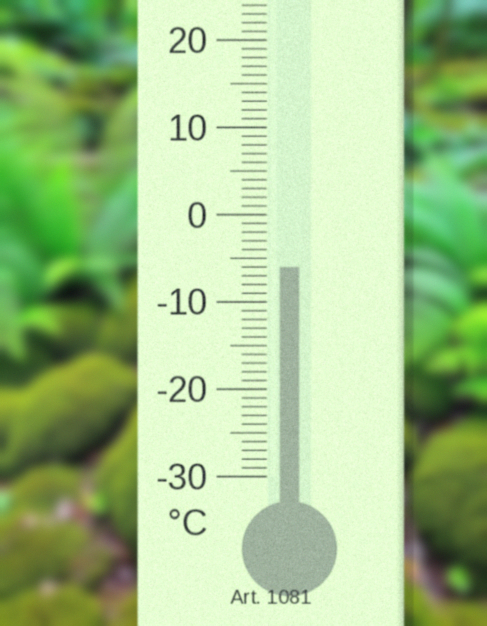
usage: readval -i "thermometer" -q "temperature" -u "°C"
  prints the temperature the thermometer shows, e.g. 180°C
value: -6°C
